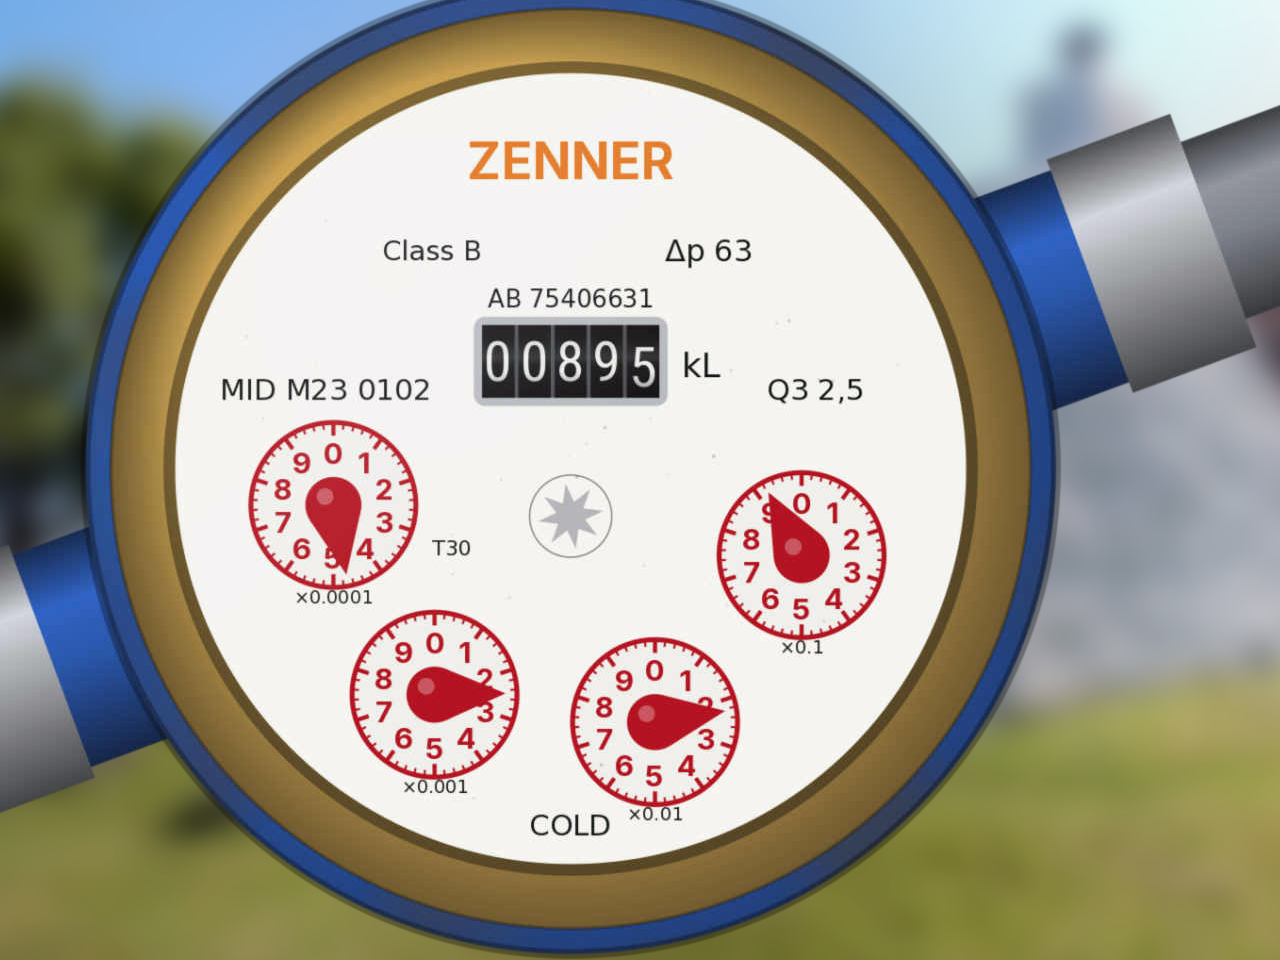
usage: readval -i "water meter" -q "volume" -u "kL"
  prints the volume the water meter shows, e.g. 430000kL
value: 894.9224kL
